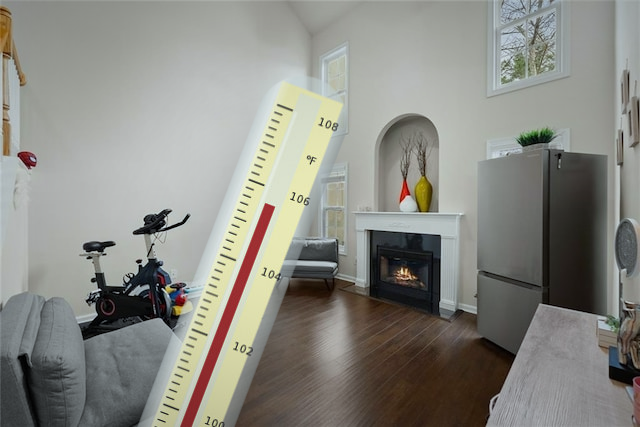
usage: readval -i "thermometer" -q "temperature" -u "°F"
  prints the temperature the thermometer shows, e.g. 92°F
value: 105.6°F
